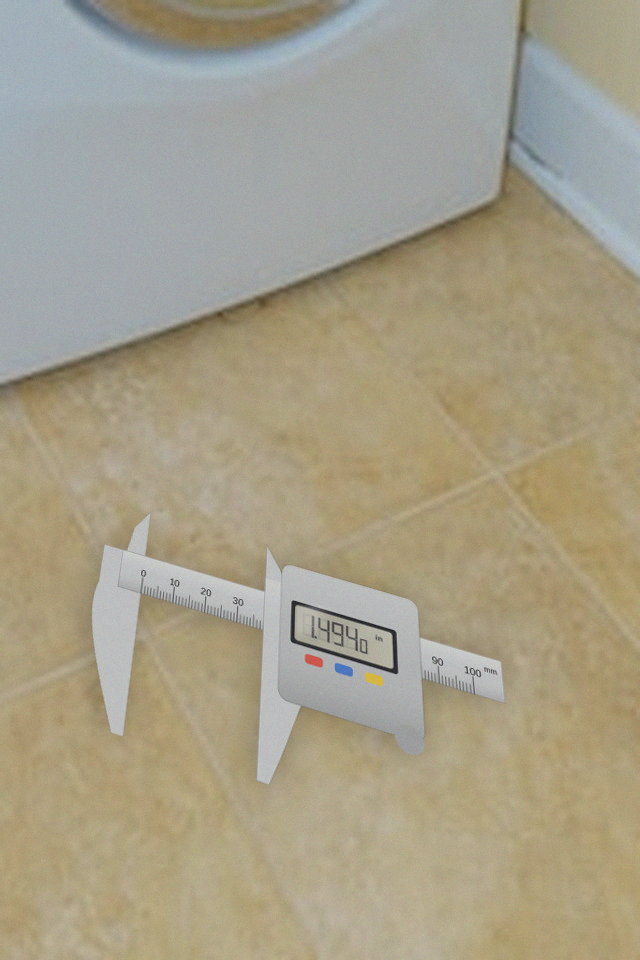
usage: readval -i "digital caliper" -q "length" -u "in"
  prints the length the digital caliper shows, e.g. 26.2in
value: 1.4940in
